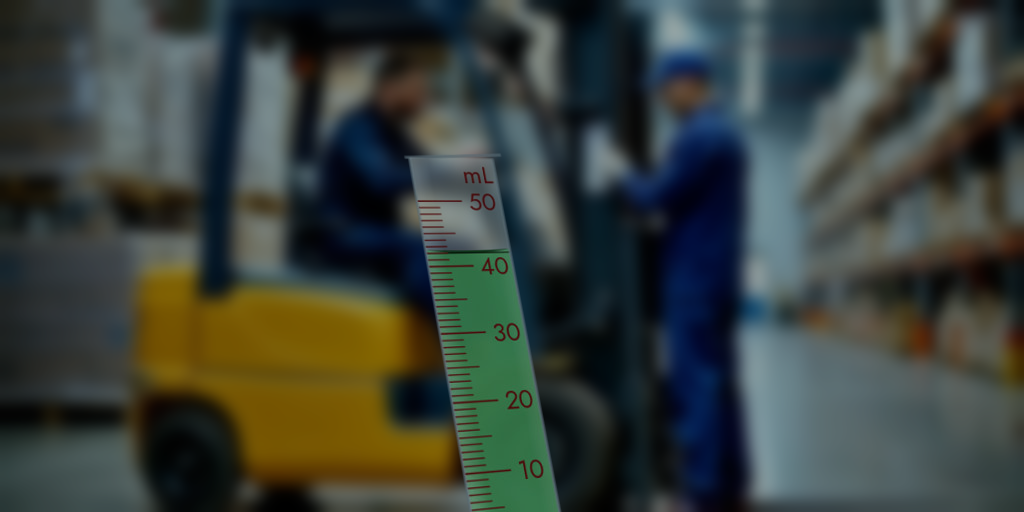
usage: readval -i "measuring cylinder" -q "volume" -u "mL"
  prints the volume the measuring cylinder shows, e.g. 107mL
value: 42mL
